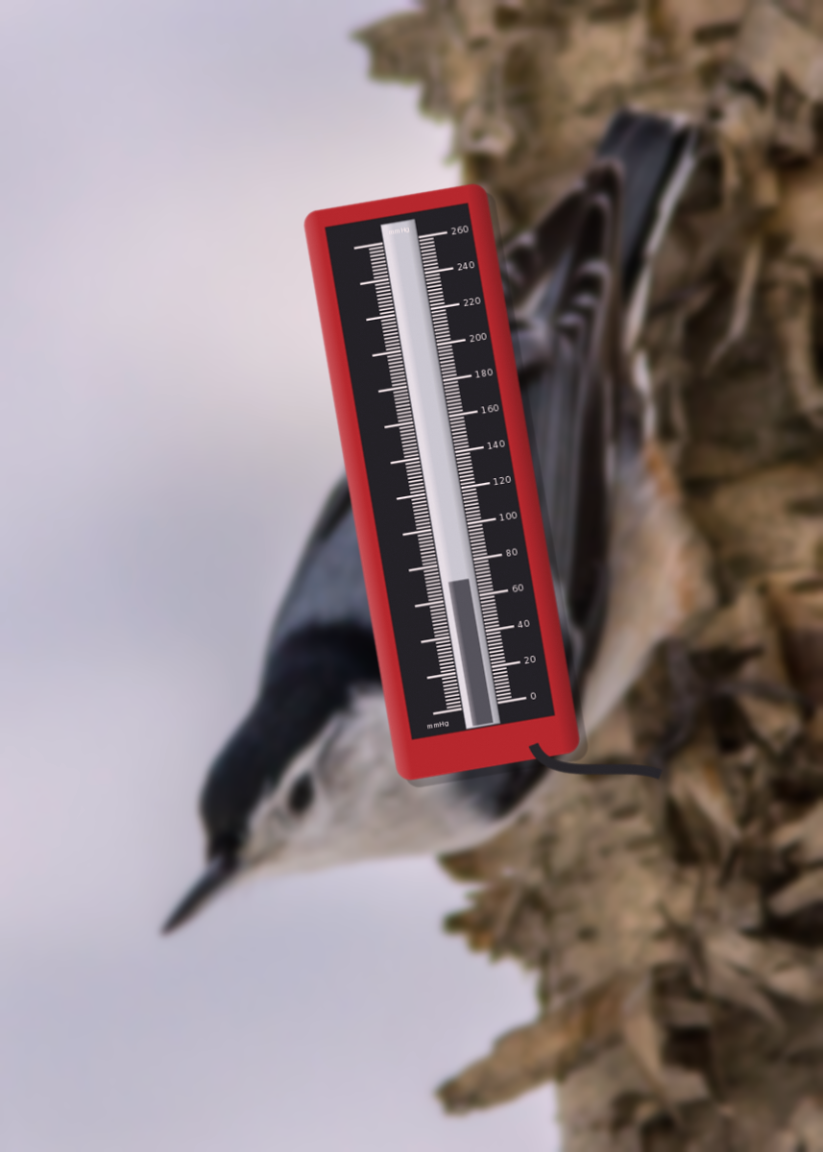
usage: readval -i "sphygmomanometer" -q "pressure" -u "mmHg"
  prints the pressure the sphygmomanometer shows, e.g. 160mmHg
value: 70mmHg
